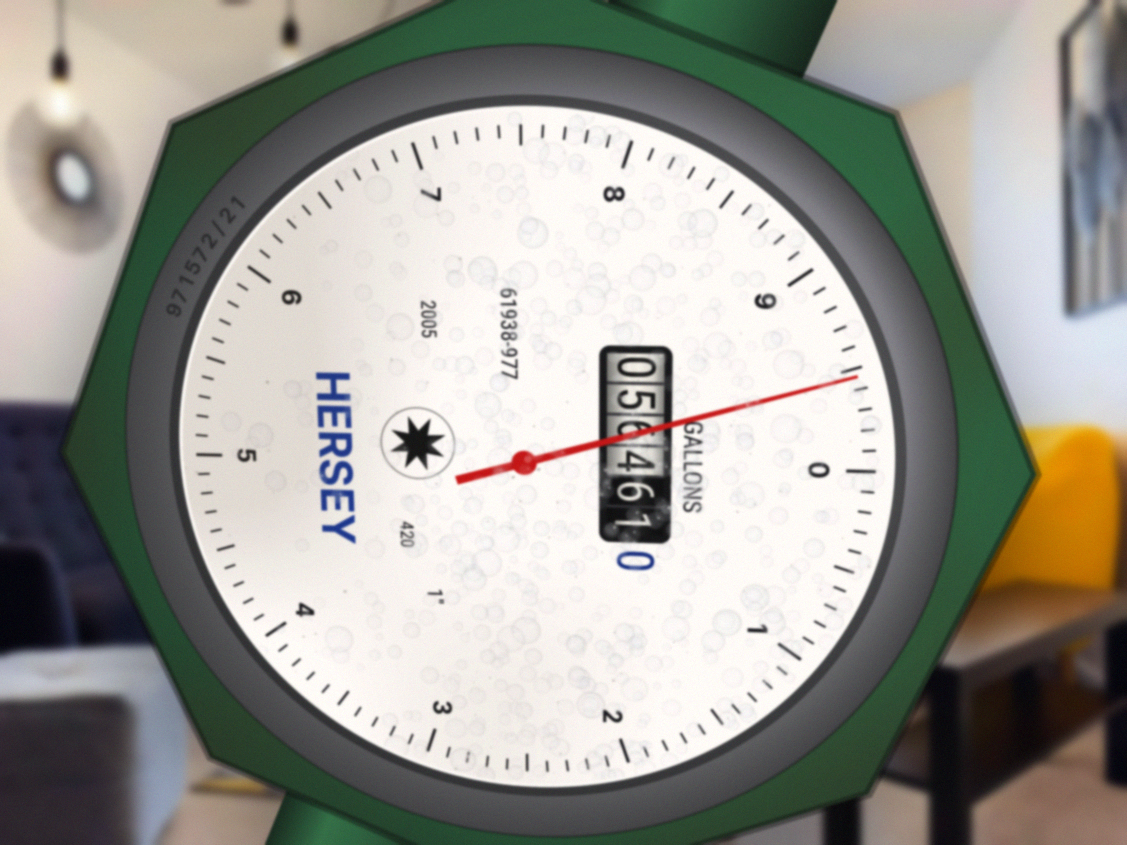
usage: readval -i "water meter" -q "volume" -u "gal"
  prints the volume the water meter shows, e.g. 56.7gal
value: 564609.5gal
